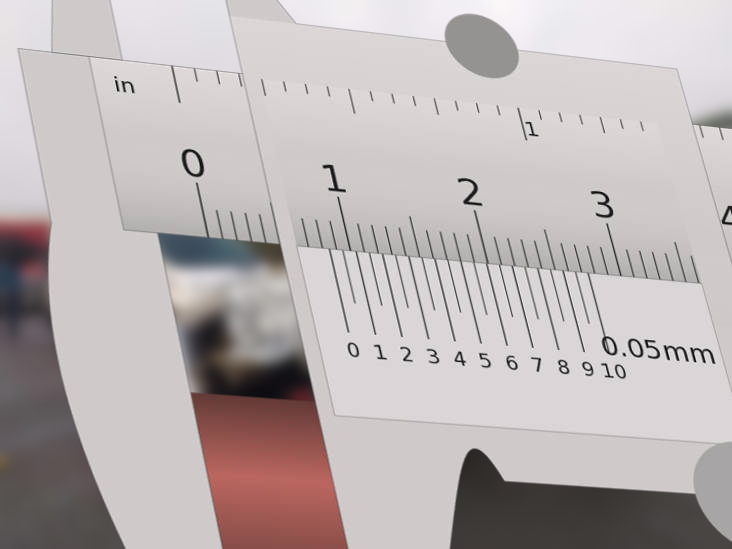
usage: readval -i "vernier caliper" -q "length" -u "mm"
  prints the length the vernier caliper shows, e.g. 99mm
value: 8.5mm
